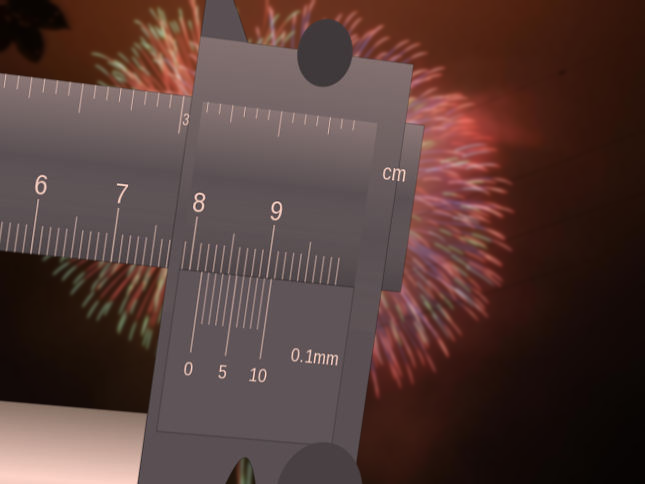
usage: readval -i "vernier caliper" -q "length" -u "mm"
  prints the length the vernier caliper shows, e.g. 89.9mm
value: 81.6mm
